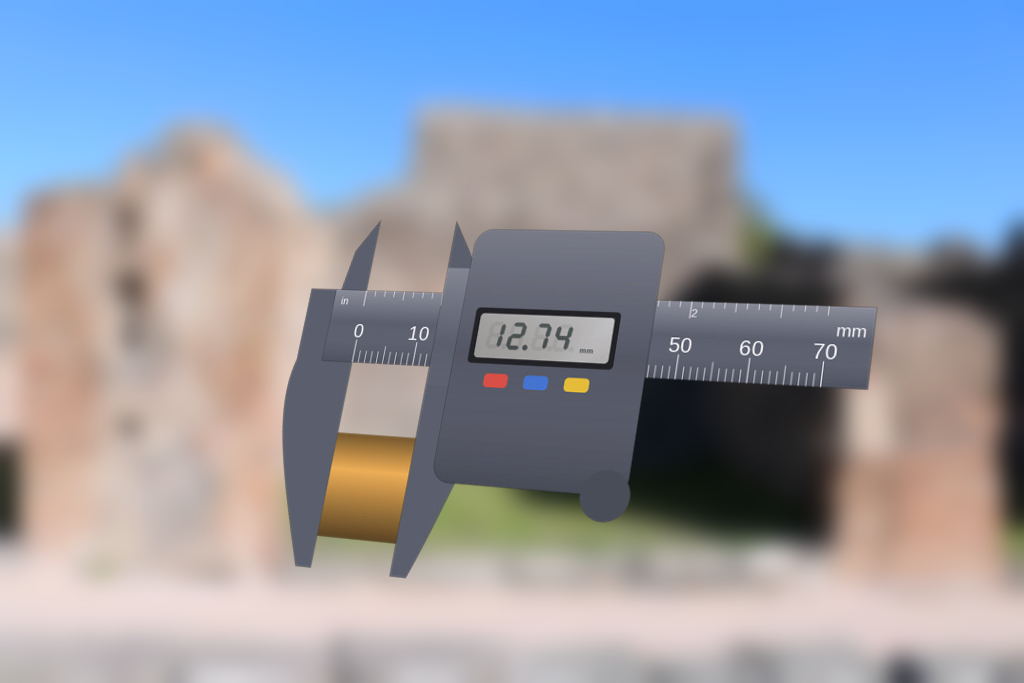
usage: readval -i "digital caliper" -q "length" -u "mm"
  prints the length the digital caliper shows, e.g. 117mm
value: 12.74mm
